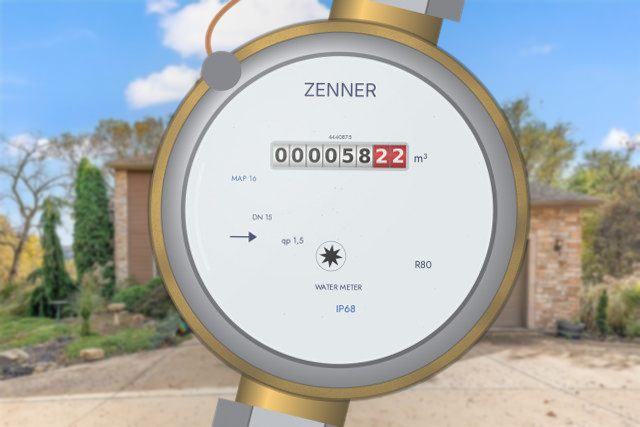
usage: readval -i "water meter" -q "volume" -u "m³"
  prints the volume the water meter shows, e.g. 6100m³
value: 58.22m³
